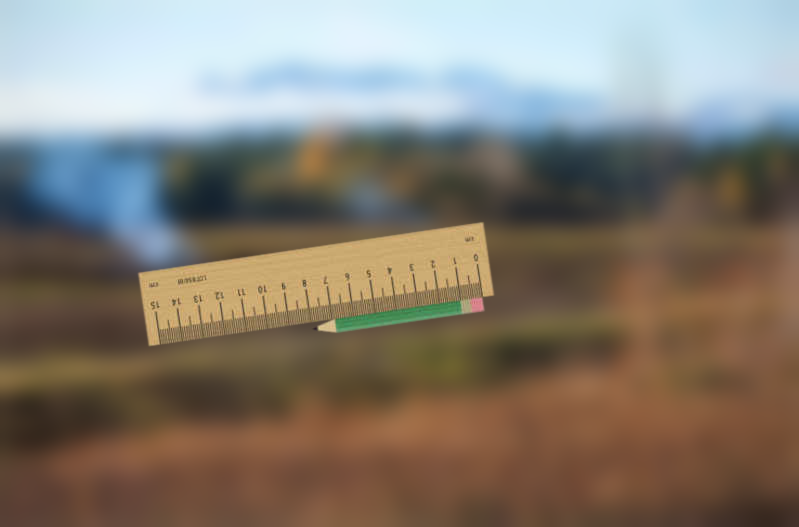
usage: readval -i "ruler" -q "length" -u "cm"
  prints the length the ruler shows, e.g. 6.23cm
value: 8cm
